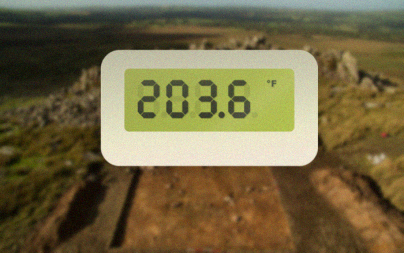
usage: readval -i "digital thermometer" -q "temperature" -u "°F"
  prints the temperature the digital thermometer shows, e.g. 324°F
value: 203.6°F
